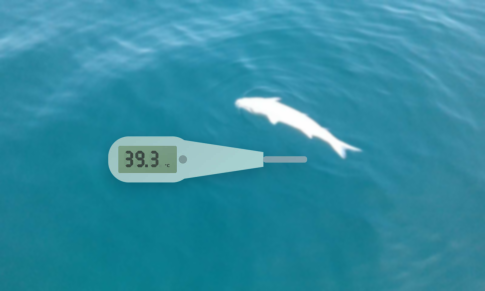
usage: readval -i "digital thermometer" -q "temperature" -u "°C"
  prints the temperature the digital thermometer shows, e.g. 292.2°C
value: 39.3°C
